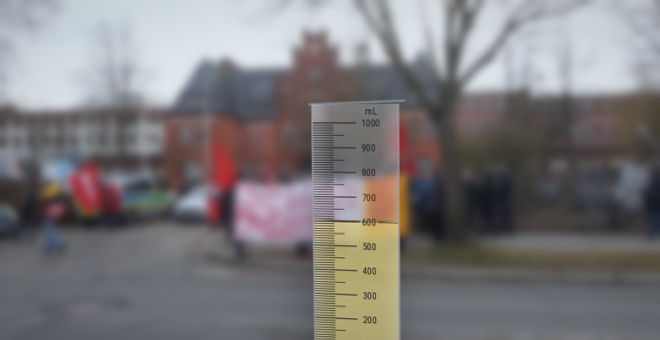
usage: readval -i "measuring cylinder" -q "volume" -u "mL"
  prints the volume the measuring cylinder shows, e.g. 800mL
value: 600mL
